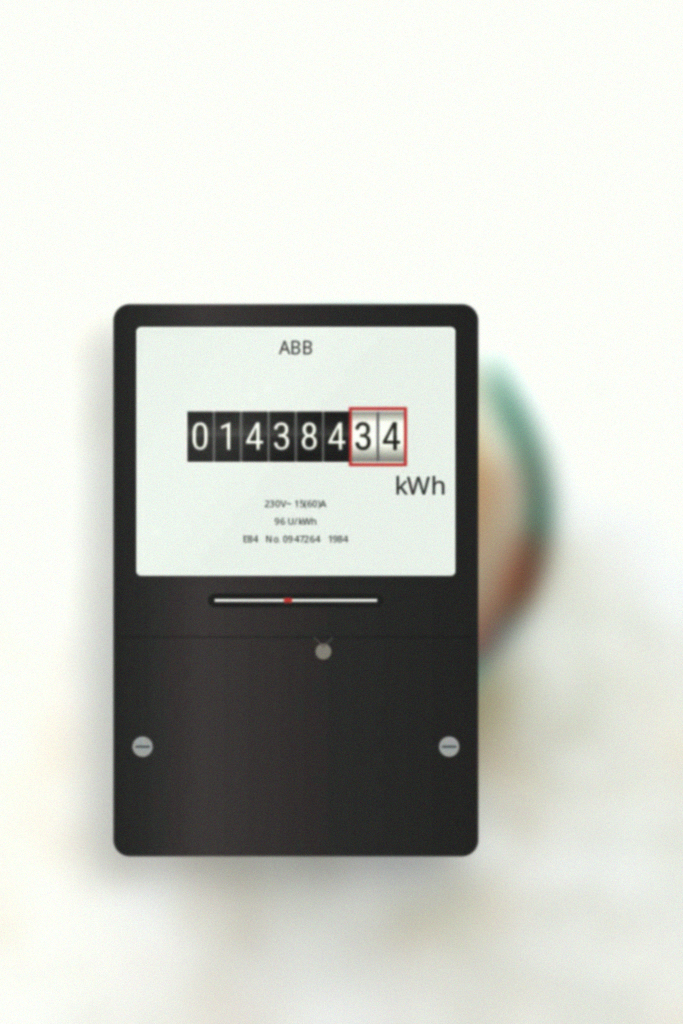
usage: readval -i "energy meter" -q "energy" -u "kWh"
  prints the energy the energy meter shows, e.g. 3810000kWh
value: 14384.34kWh
